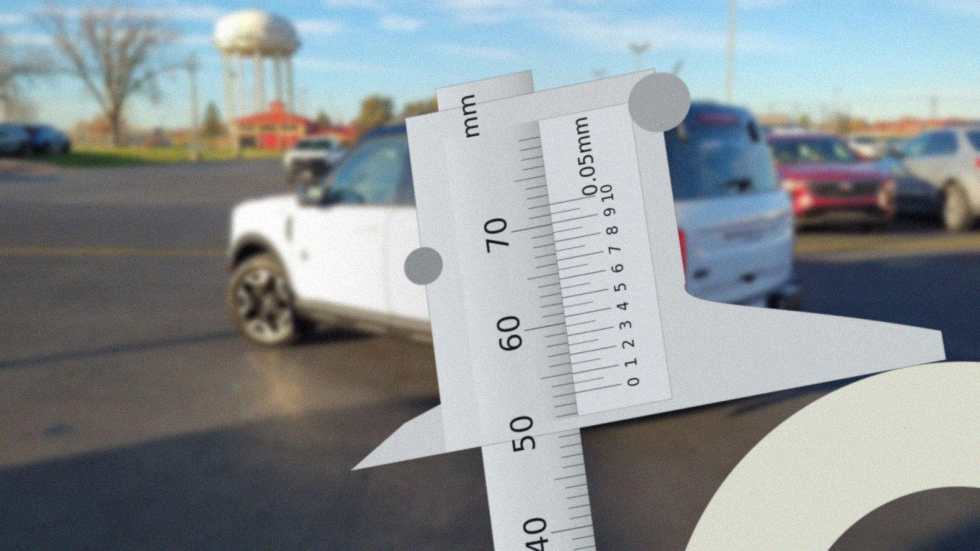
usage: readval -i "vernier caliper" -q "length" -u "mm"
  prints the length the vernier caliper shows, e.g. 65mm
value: 53.0mm
